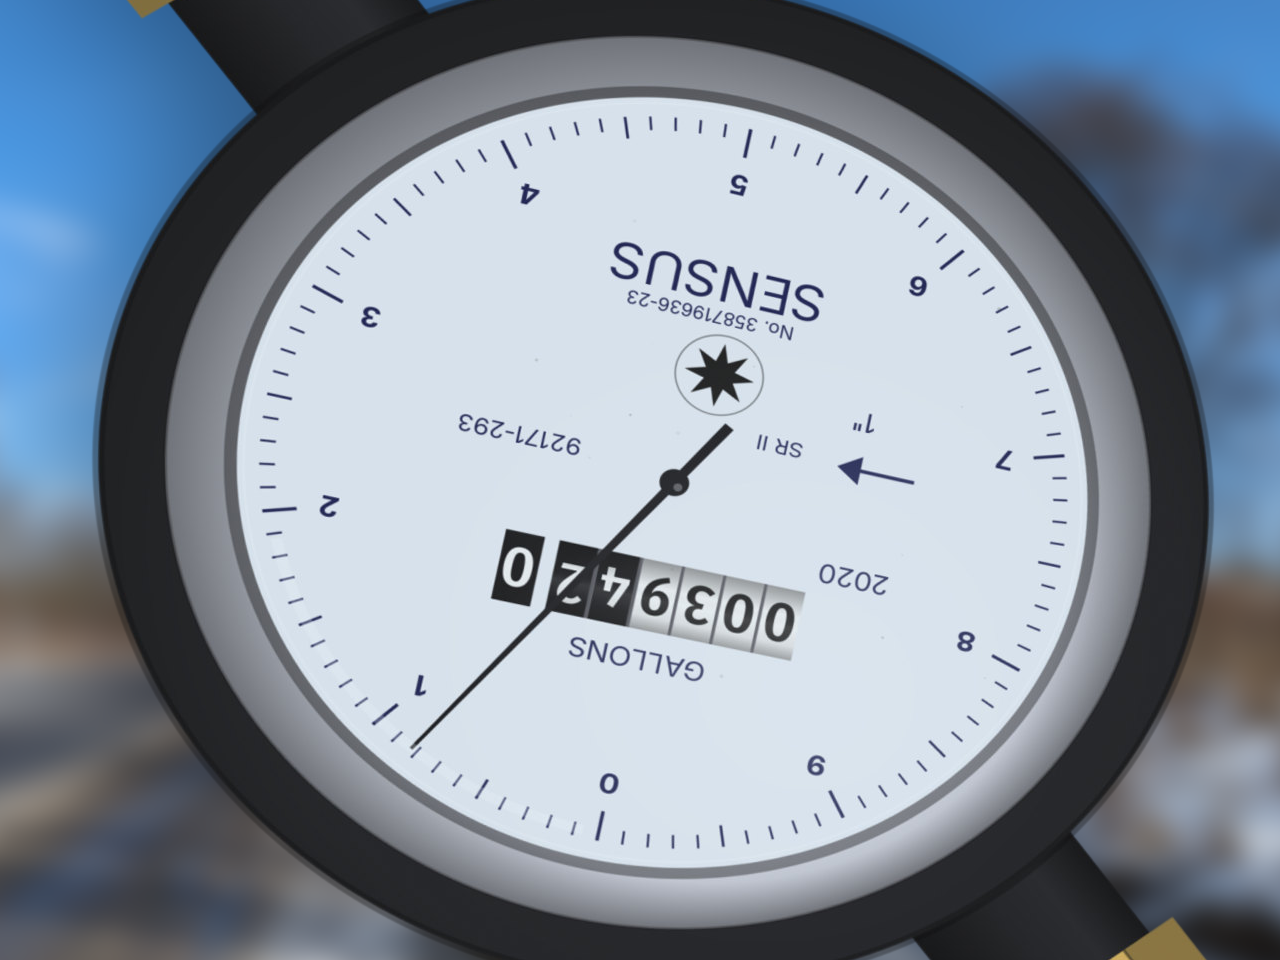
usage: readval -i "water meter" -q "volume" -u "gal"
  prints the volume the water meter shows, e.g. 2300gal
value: 39420.8gal
